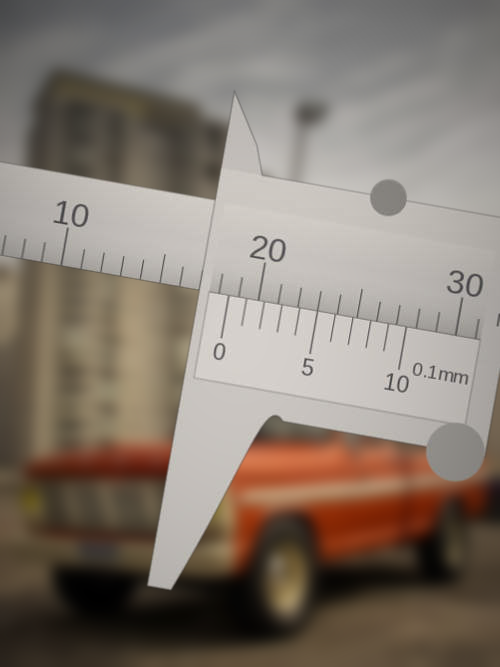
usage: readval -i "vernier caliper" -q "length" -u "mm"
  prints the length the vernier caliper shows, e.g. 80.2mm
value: 18.5mm
